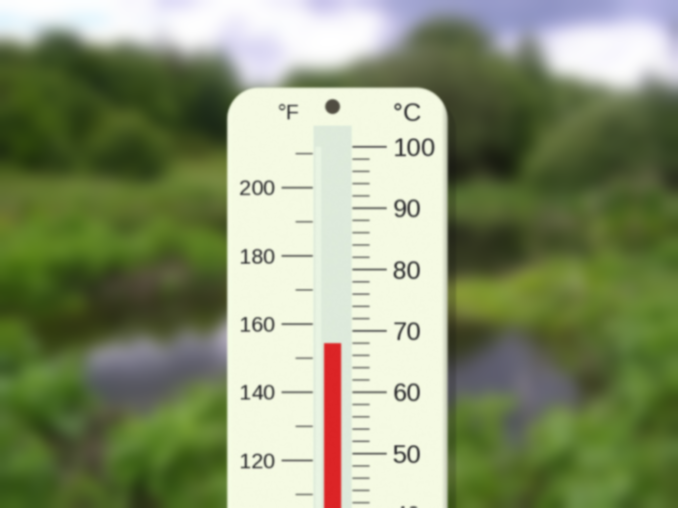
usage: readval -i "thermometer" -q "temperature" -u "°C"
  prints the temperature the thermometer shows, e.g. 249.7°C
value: 68°C
